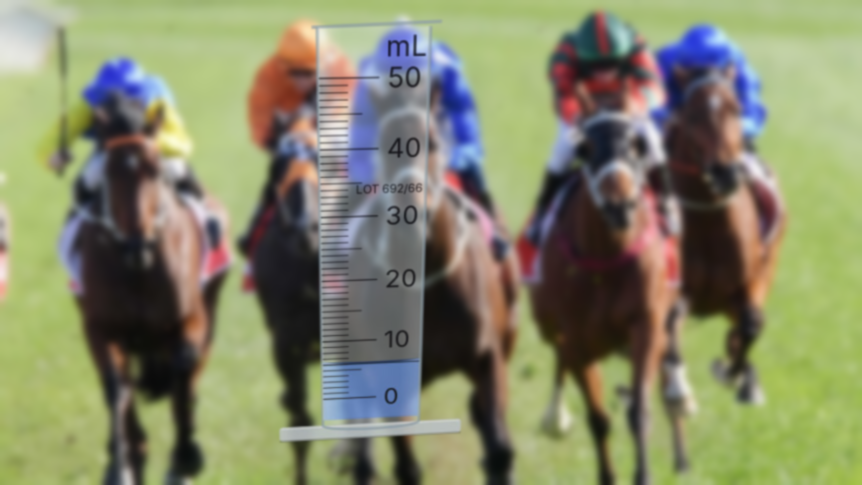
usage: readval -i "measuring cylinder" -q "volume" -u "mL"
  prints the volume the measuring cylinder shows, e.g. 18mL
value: 6mL
